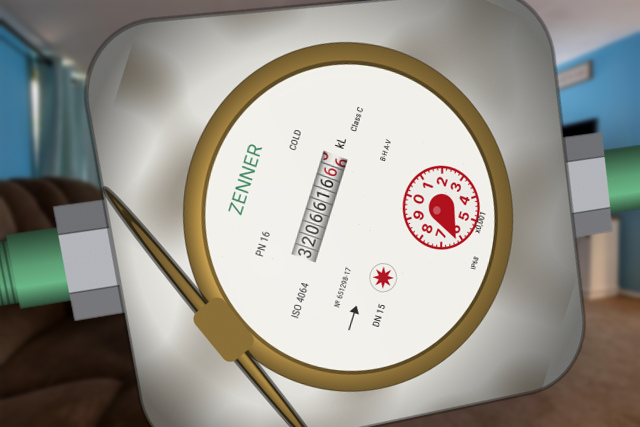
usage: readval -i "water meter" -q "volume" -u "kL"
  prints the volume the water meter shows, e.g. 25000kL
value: 3206616.656kL
